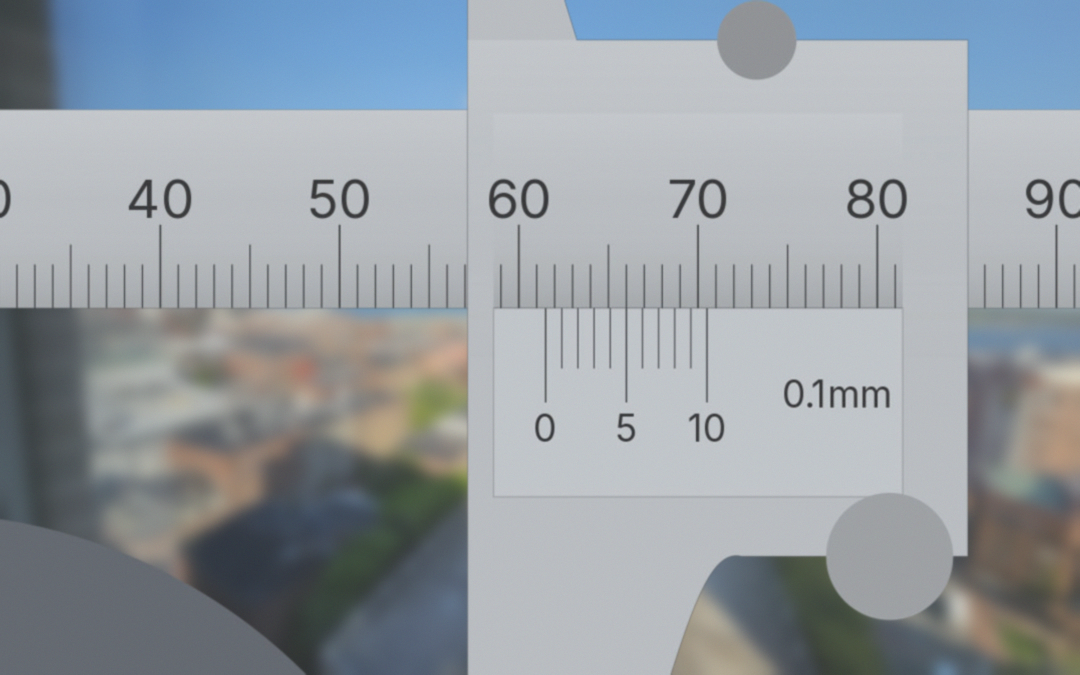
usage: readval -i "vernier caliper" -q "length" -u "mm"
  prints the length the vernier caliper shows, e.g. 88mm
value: 61.5mm
